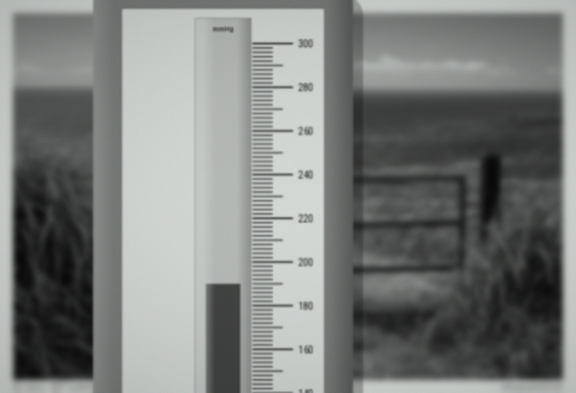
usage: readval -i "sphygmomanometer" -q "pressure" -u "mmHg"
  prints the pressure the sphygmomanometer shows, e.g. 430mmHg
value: 190mmHg
